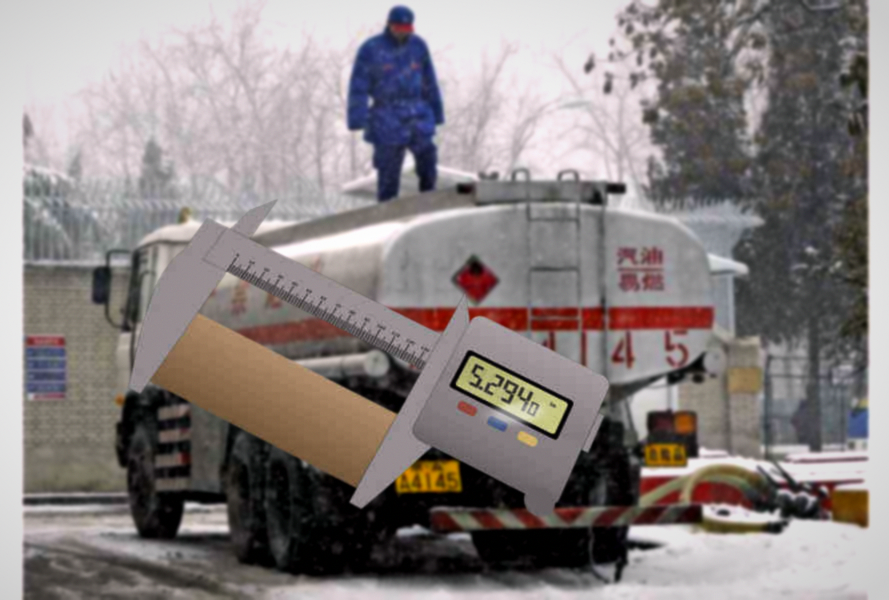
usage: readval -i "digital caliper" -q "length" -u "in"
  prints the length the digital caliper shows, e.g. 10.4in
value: 5.2940in
